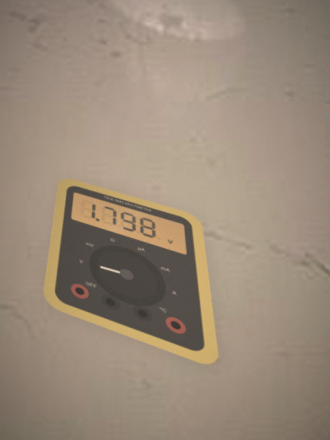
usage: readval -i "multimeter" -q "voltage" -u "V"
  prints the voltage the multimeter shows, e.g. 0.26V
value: 1.798V
